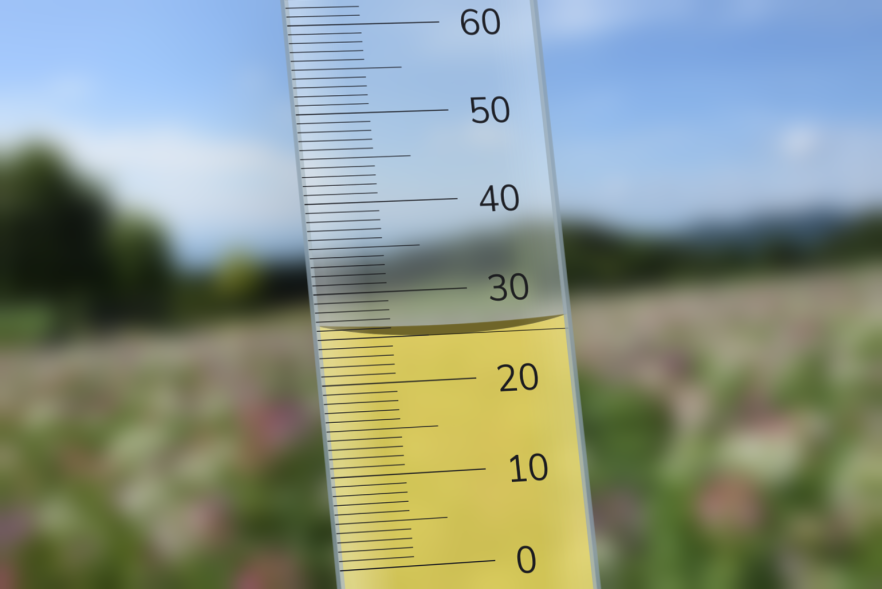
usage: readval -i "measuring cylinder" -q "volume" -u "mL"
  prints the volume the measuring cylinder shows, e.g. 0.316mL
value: 25mL
